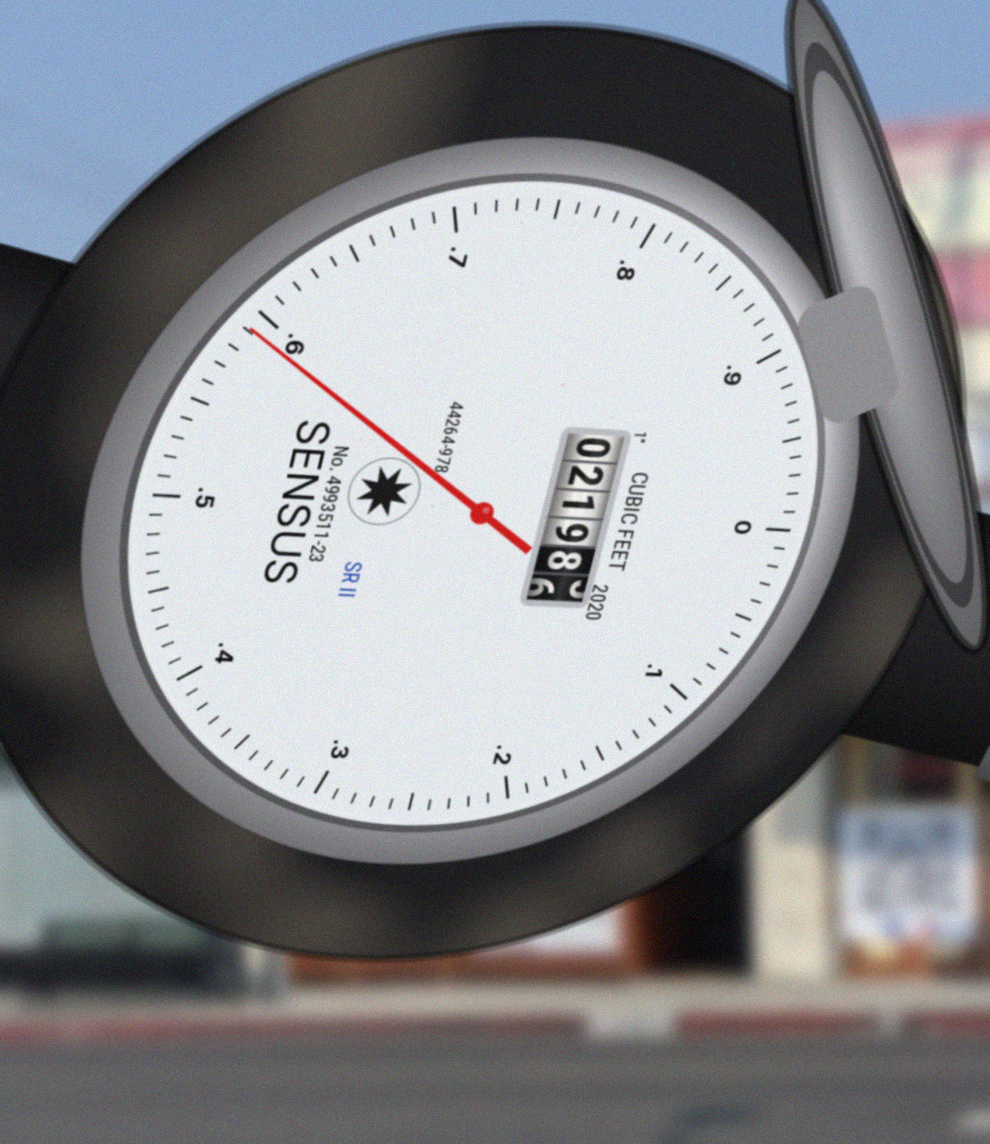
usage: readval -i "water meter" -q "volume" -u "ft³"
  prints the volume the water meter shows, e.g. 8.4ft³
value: 21985.59ft³
